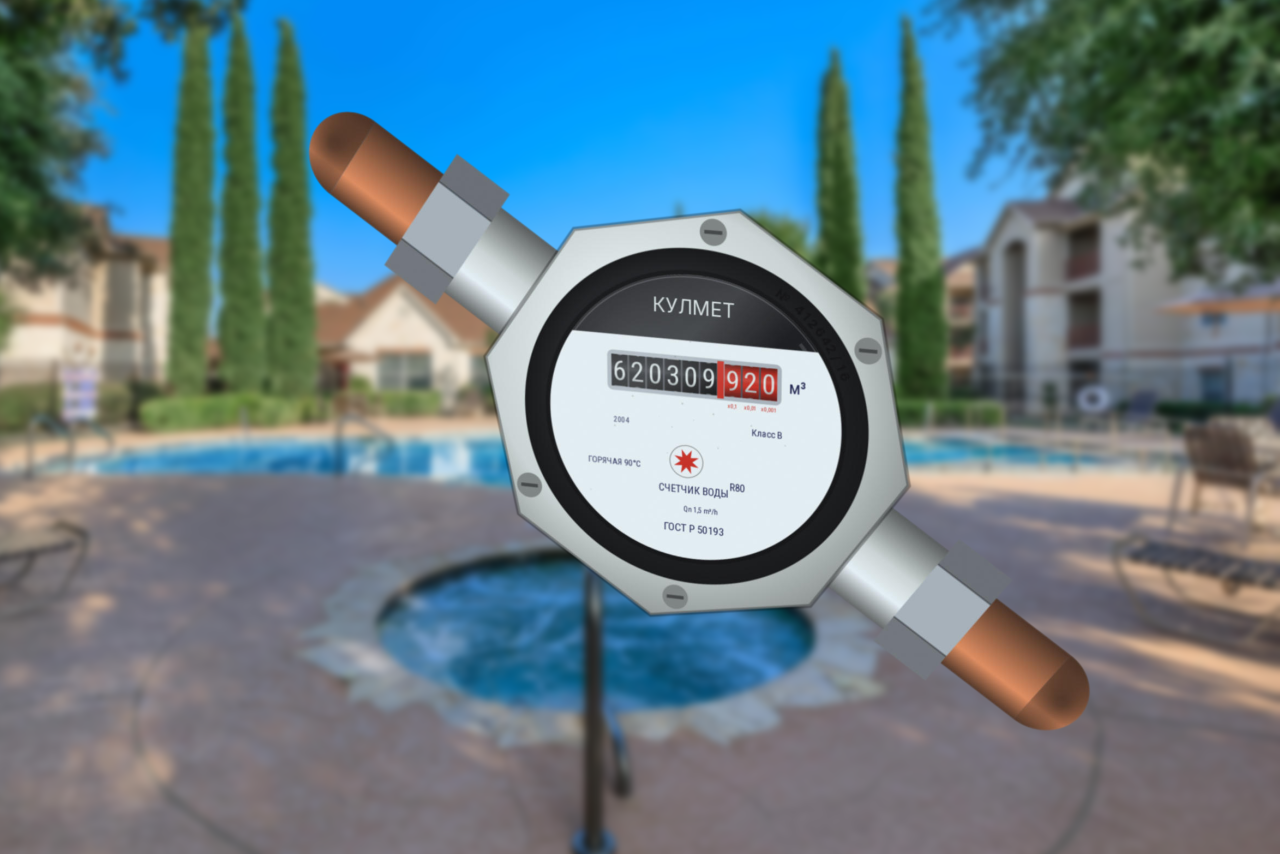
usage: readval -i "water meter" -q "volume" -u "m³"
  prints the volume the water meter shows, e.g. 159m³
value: 620309.920m³
